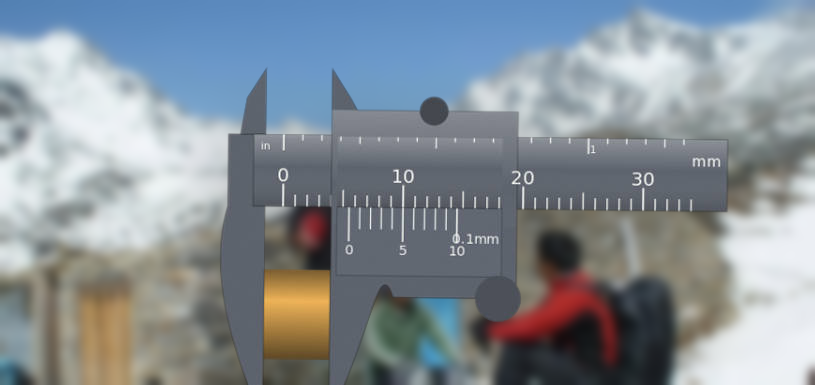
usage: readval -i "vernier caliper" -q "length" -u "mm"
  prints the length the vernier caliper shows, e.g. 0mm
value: 5.5mm
